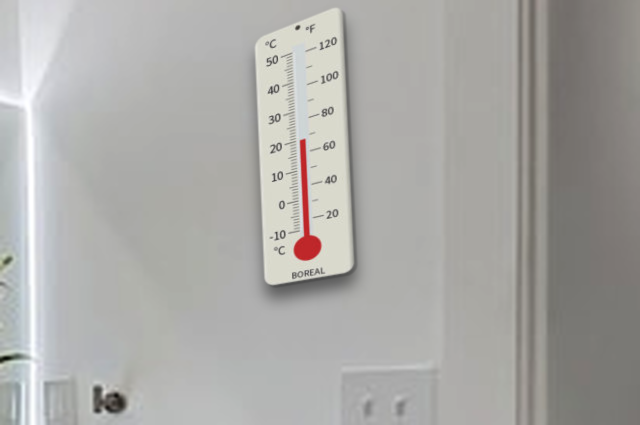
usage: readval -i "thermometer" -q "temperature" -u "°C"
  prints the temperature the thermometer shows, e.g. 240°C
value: 20°C
